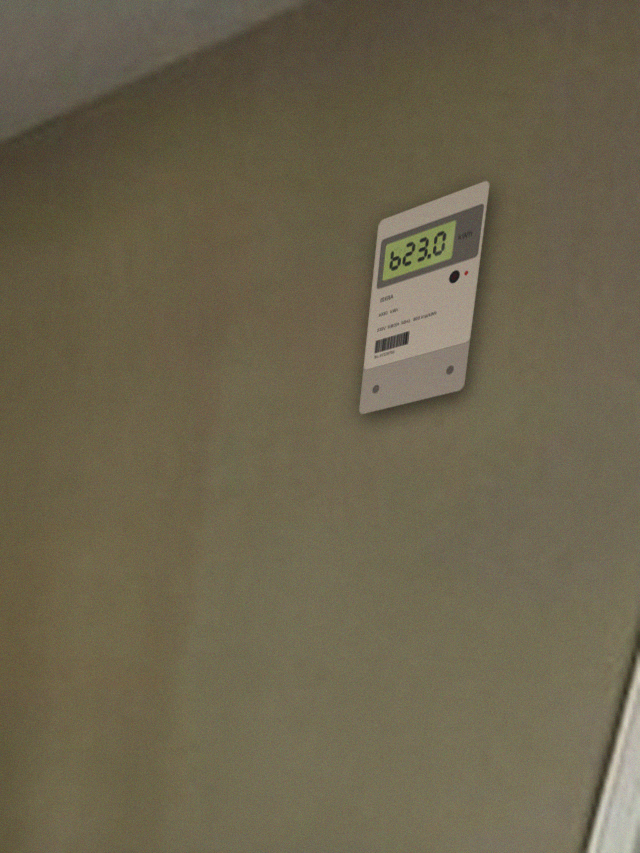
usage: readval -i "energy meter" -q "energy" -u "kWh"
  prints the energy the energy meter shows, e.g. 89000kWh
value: 623.0kWh
